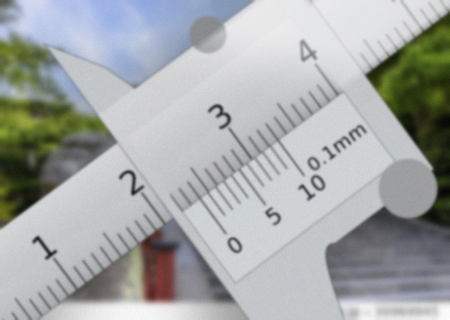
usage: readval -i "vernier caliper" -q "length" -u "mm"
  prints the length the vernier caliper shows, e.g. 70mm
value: 24.0mm
